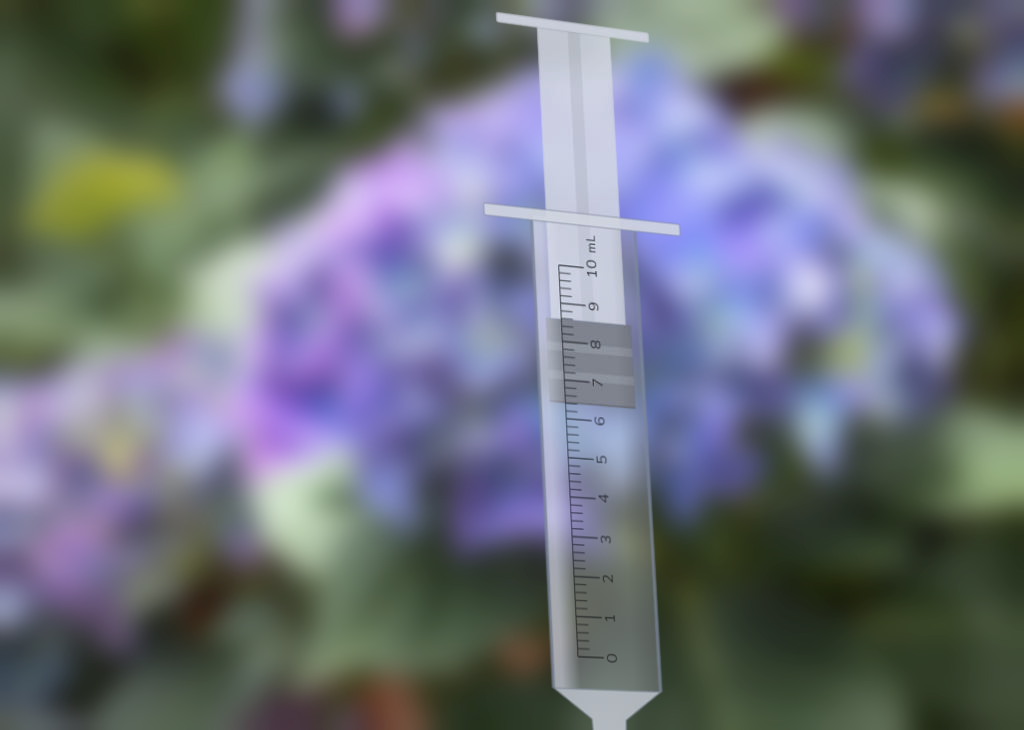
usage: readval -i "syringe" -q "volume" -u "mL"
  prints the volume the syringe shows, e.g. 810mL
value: 6.4mL
